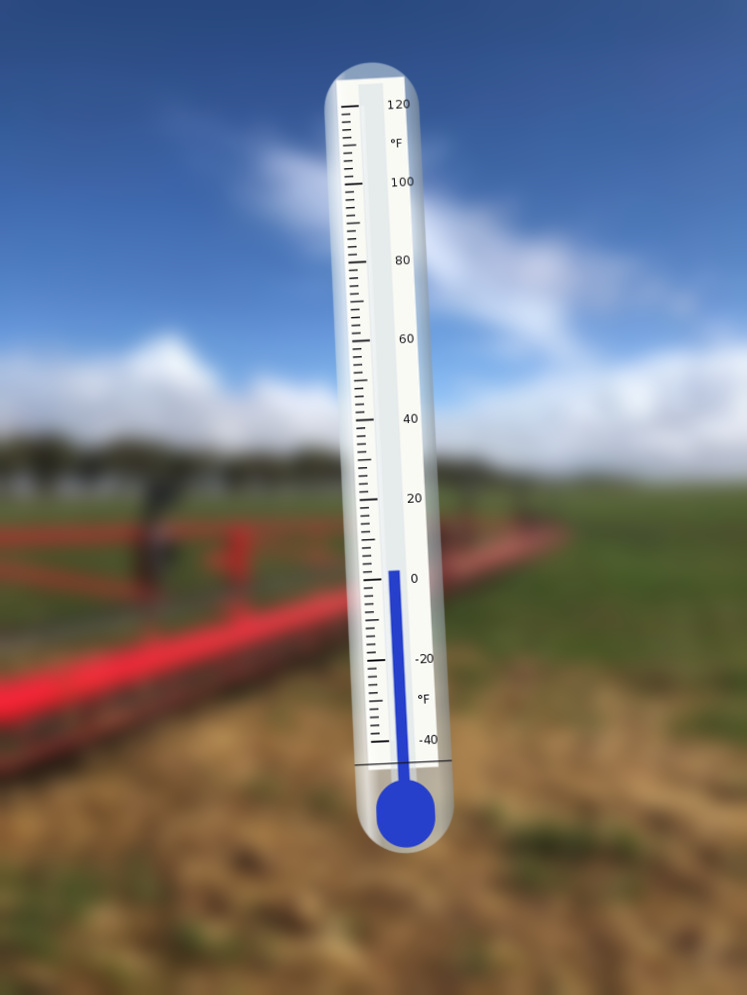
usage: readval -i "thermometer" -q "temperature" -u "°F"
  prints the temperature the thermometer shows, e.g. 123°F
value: 2°F
